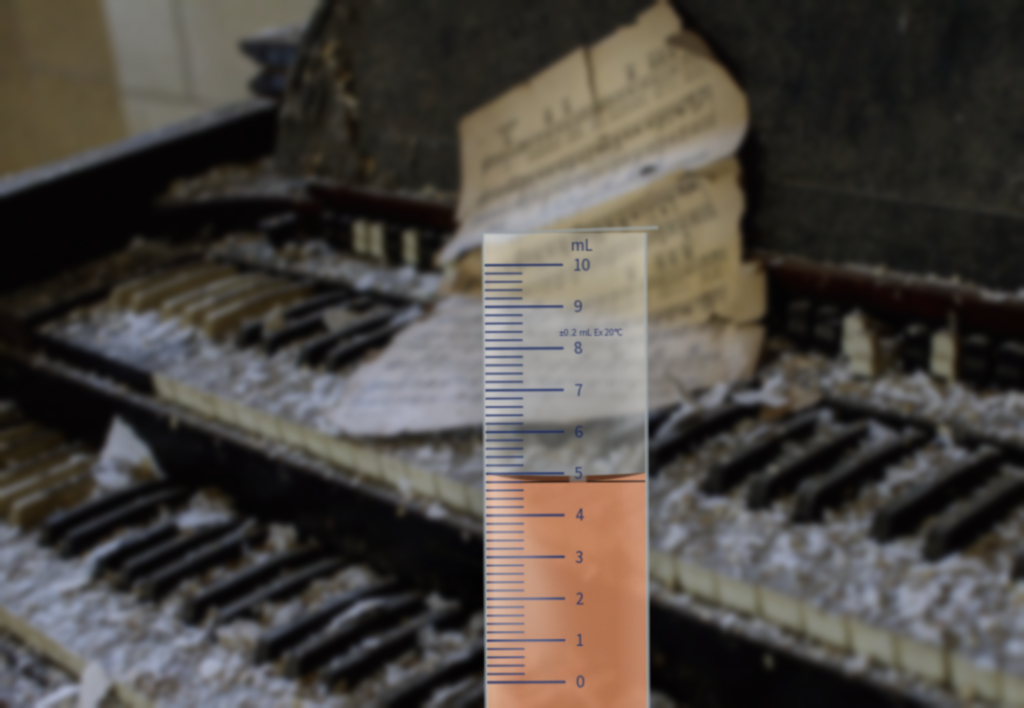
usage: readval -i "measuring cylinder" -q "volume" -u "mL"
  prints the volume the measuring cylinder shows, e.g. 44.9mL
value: 4.8mL
